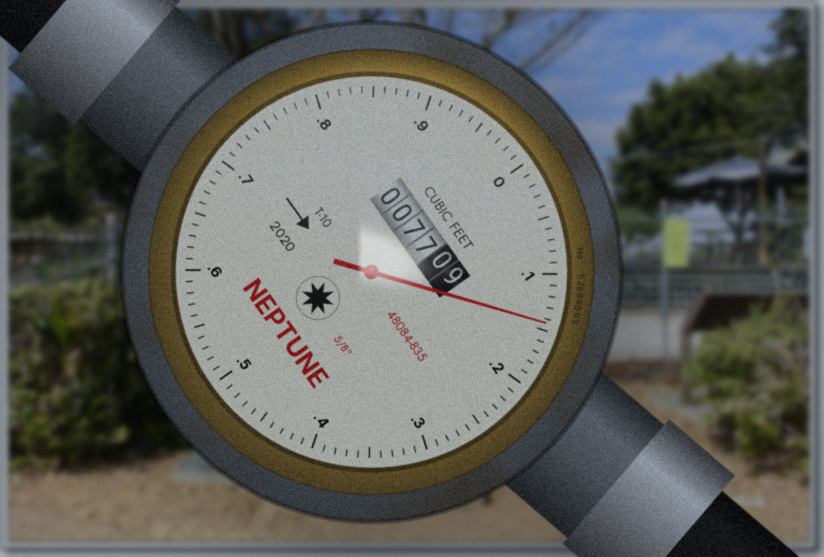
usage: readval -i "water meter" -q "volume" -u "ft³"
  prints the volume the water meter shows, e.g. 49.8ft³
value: 7709.14ft³
